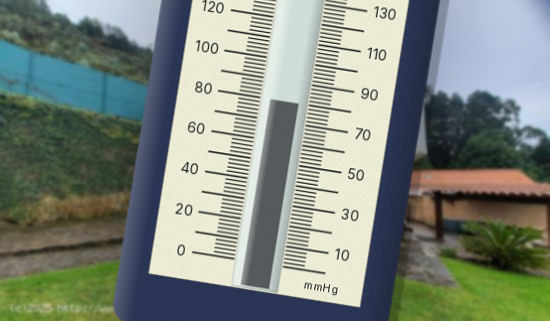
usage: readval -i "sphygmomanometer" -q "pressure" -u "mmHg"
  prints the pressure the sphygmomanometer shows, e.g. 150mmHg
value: 80mmHg
